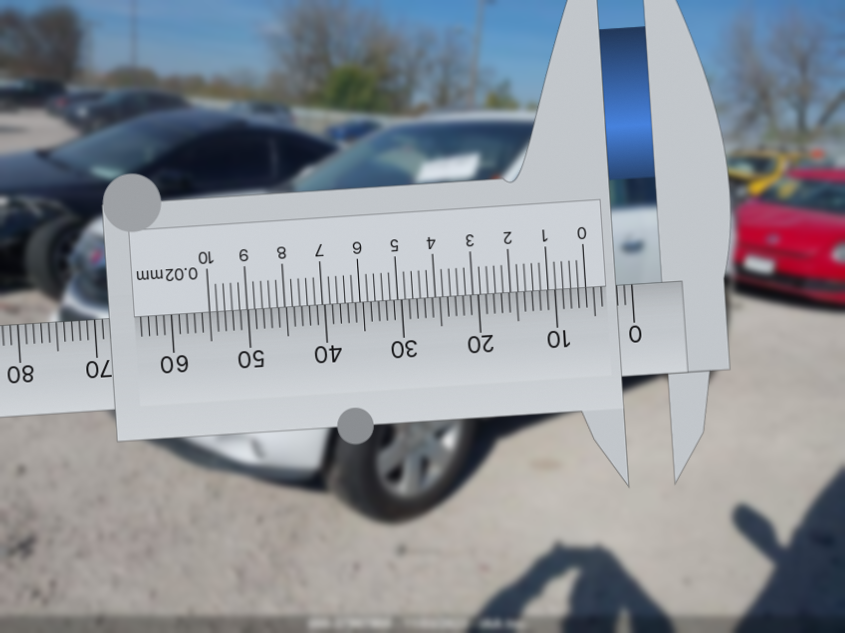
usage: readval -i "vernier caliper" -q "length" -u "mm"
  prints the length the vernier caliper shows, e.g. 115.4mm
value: 6.0mm
